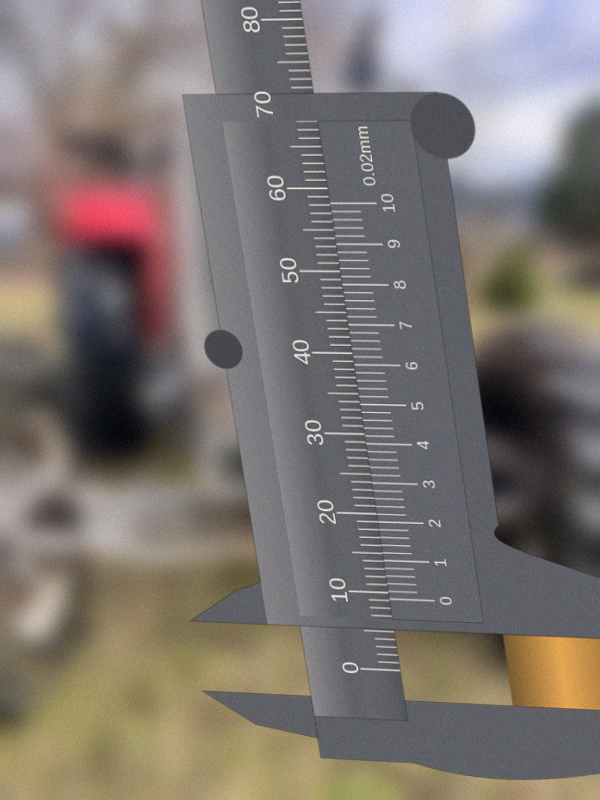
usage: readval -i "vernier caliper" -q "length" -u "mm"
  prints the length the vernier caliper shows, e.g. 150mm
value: 9.2mm
